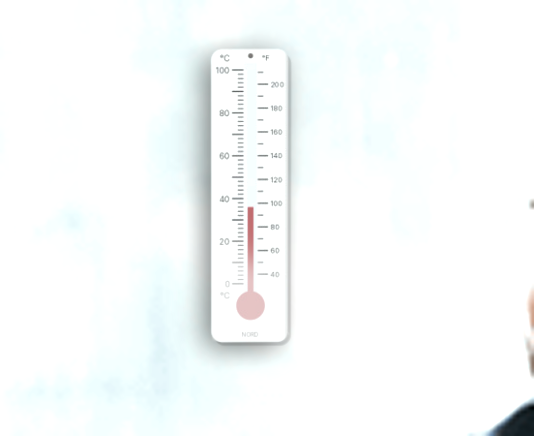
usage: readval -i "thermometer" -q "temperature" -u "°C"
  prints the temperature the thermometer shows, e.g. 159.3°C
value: 36°C
